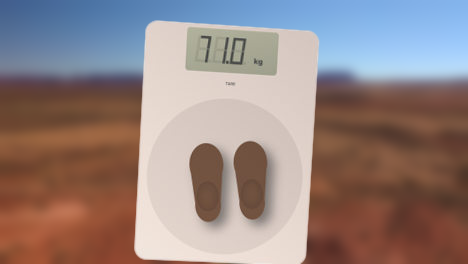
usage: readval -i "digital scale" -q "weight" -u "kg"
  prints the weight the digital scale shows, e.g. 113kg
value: 71.0kg
